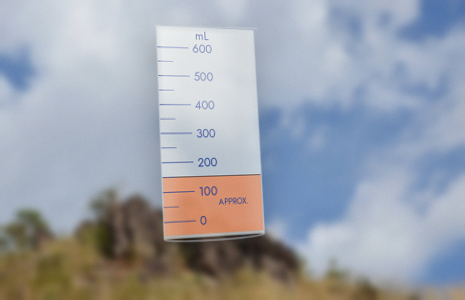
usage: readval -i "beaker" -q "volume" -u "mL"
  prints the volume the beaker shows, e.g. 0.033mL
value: 150mL
